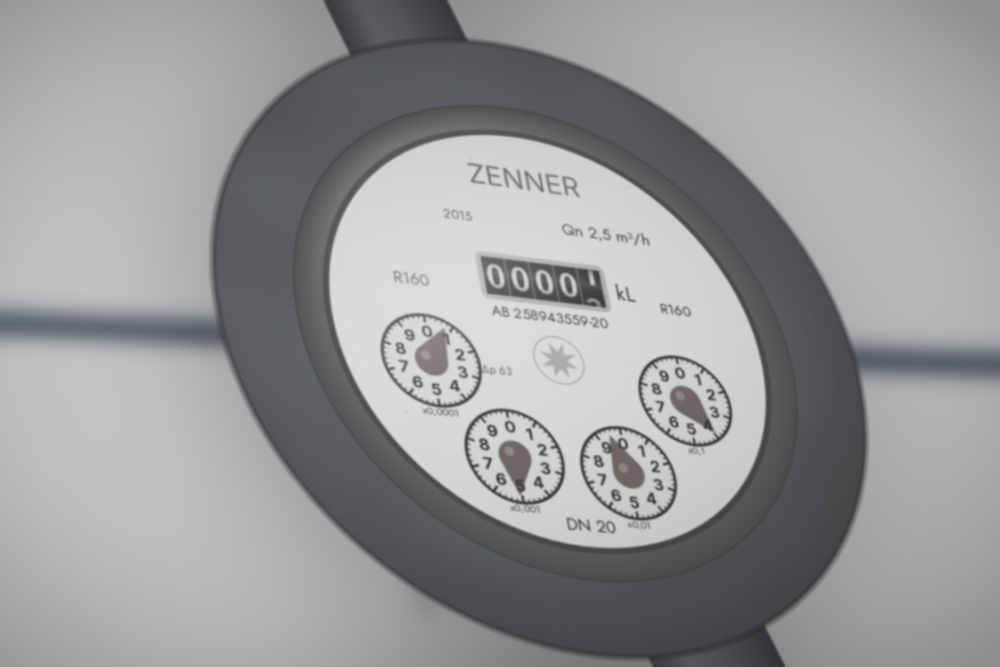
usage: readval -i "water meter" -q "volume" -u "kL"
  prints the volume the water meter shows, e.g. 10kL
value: 1.3950kL
